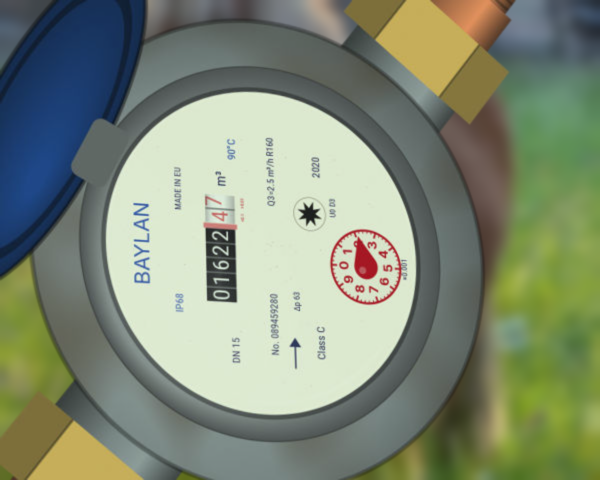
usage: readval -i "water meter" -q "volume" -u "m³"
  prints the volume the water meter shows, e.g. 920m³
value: 1622.472m³
